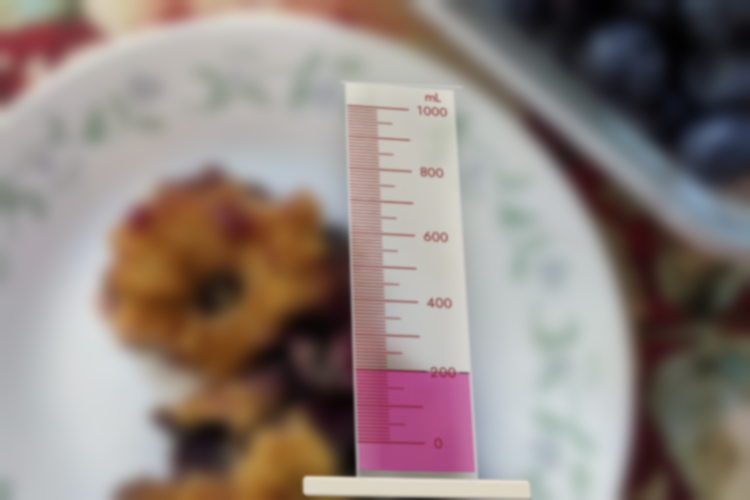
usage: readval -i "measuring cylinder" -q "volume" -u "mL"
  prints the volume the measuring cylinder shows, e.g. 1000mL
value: 200mL
